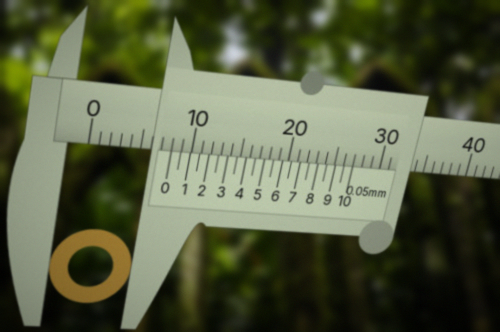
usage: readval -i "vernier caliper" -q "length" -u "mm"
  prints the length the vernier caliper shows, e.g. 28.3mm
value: 8.0mm
